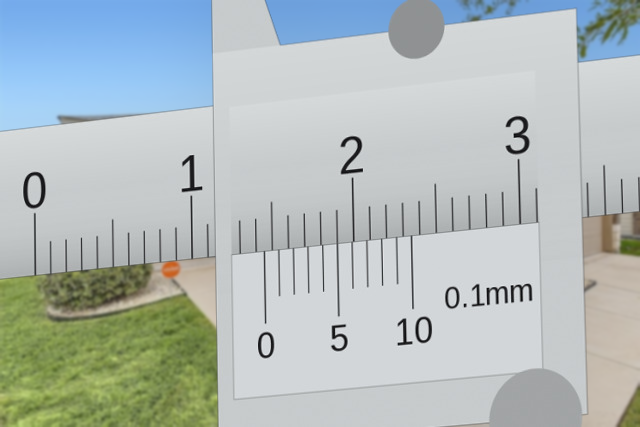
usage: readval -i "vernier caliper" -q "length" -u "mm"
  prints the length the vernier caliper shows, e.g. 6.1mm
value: 14.5mm
